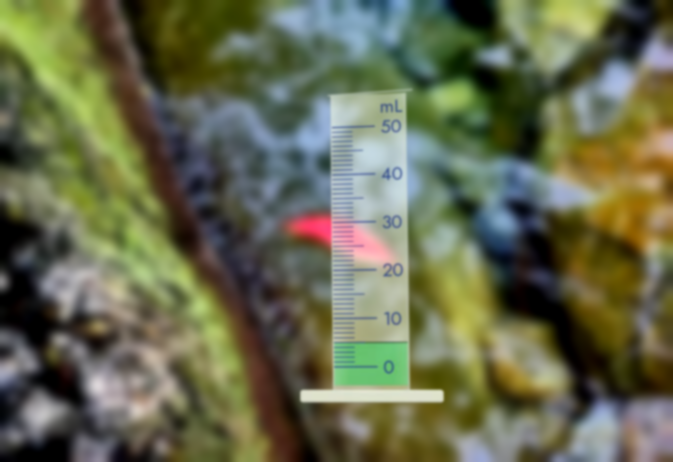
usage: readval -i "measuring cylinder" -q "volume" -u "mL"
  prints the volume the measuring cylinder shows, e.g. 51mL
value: 5mL
